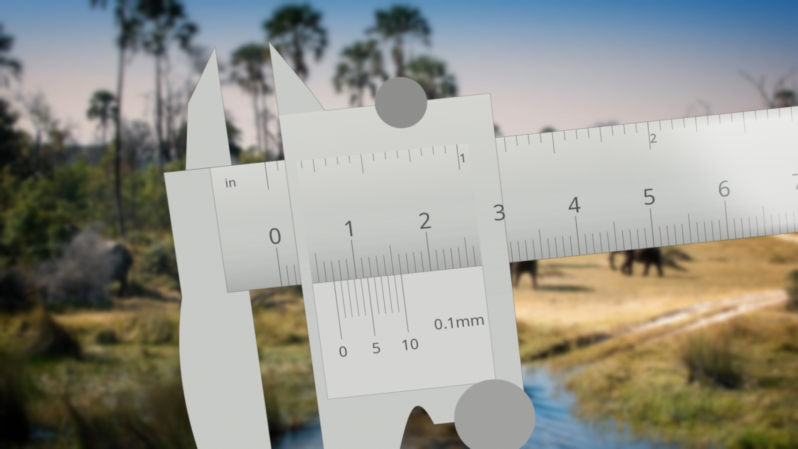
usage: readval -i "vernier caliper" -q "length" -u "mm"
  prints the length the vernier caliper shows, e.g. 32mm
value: 7.0mm
